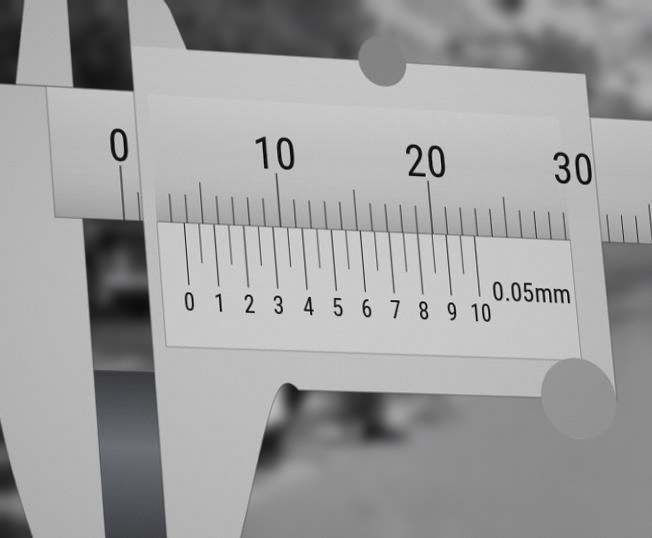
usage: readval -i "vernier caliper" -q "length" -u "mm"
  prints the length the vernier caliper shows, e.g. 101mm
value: 3.8mm
